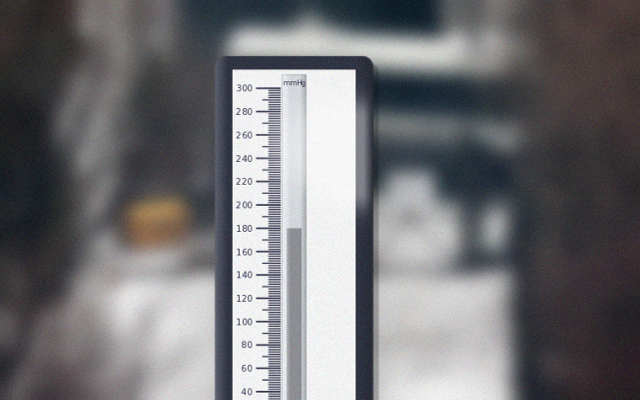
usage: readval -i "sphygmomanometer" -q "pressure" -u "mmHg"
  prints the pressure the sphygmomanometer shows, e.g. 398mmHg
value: 180mmHg
